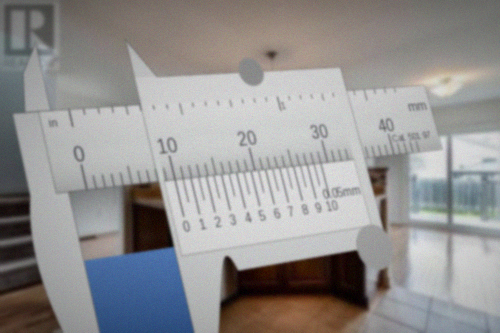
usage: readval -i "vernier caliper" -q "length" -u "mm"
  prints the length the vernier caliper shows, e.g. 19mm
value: 10.0mm
